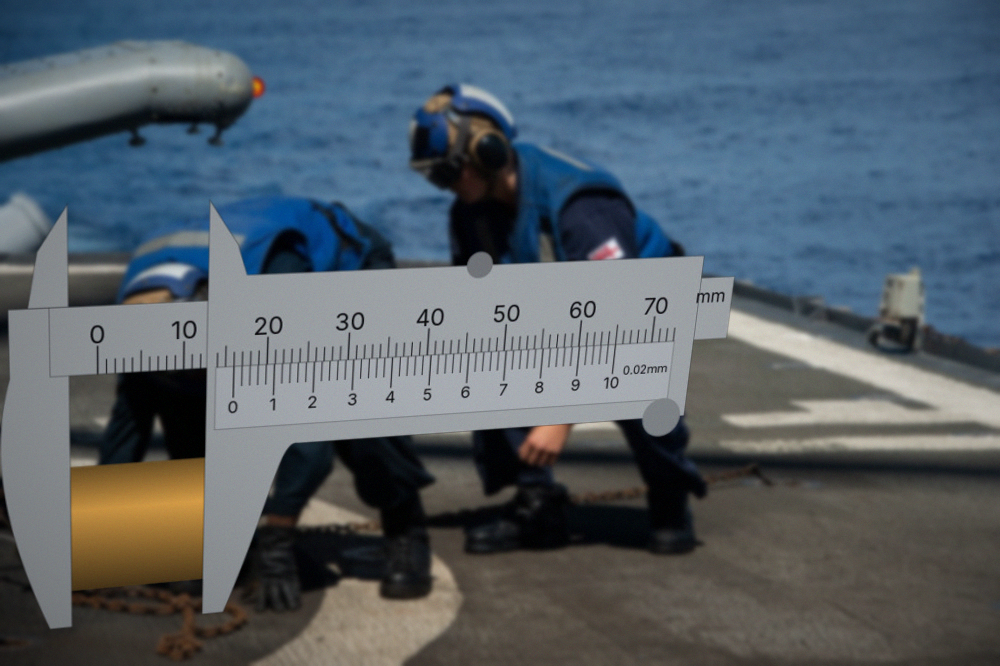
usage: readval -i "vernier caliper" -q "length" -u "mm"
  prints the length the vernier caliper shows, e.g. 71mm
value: 16.0mm
